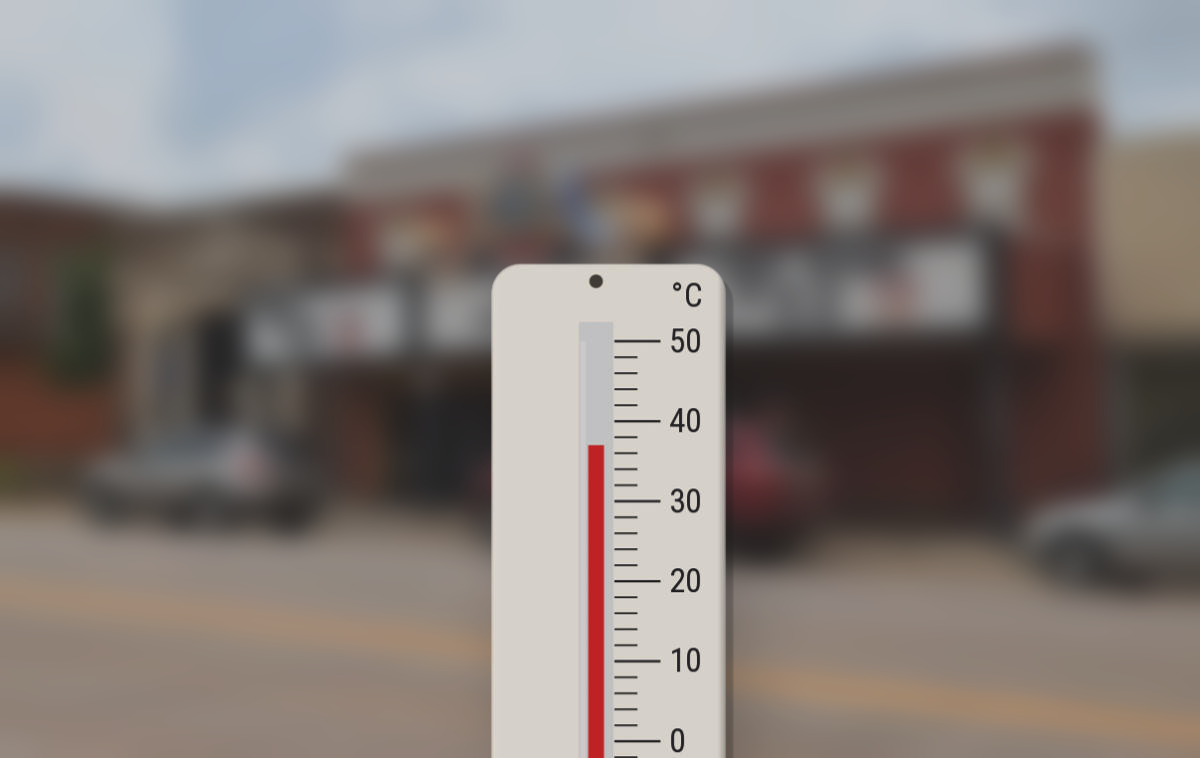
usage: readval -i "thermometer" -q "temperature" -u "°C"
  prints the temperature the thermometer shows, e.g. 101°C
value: 37°C
